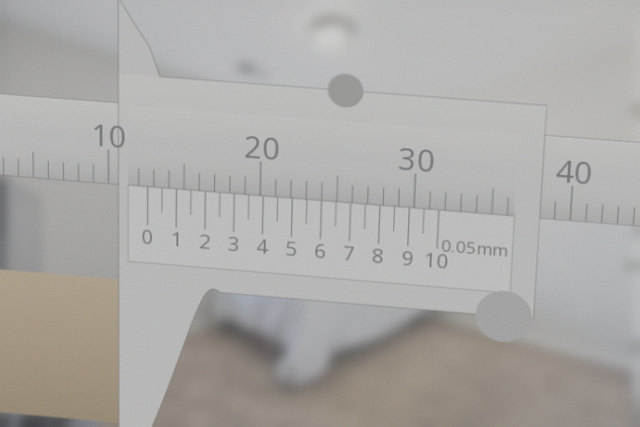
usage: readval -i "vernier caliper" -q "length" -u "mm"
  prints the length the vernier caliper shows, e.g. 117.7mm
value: 12.6mm
